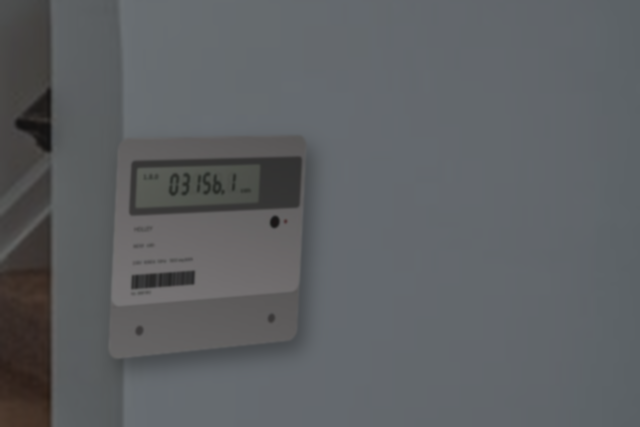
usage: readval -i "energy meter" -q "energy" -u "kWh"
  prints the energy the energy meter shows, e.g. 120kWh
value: 3156.1kWh
